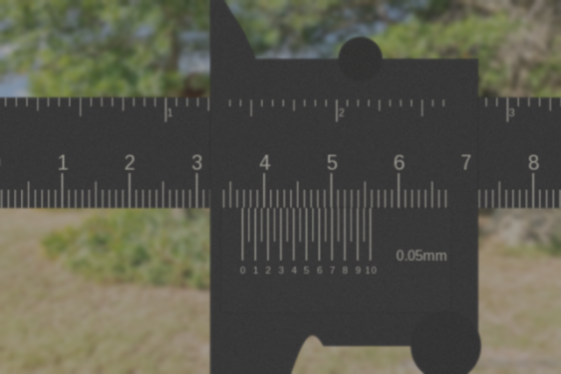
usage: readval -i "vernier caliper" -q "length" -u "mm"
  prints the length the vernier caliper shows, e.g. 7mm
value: 36.8mm
